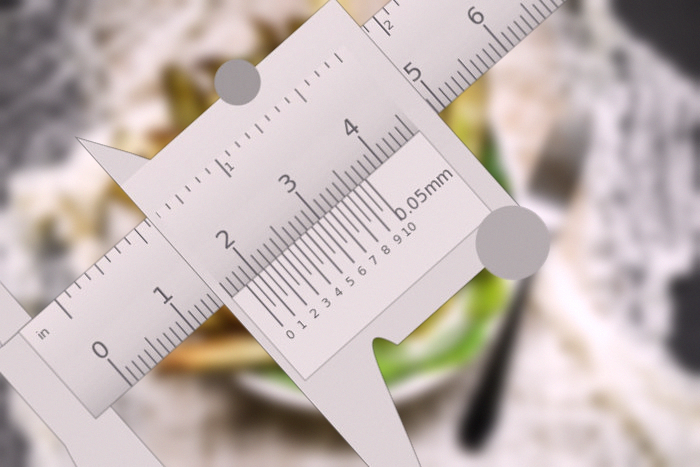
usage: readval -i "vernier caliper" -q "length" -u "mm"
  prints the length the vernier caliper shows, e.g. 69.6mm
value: 18.2mm
